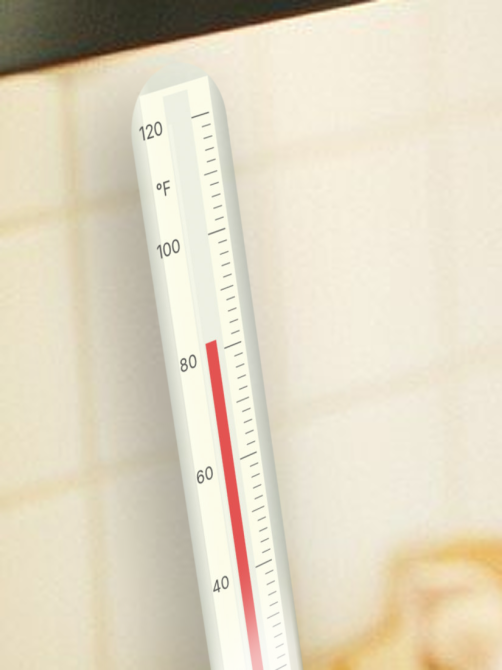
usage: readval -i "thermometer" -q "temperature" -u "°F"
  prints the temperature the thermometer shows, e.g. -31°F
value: 82°F
